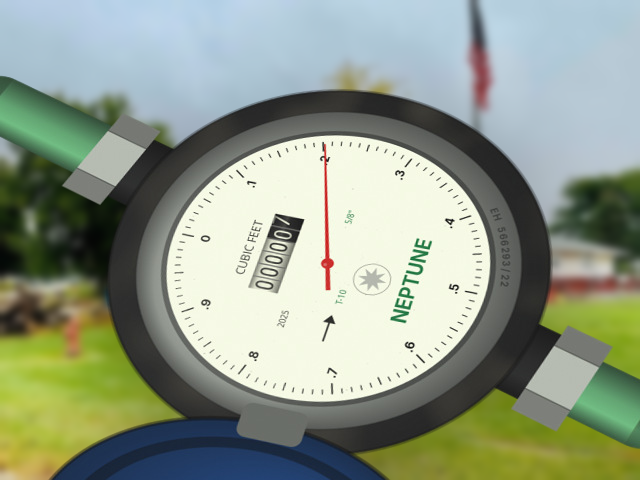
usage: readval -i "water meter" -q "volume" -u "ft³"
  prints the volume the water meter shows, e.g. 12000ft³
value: 7.20ft³
